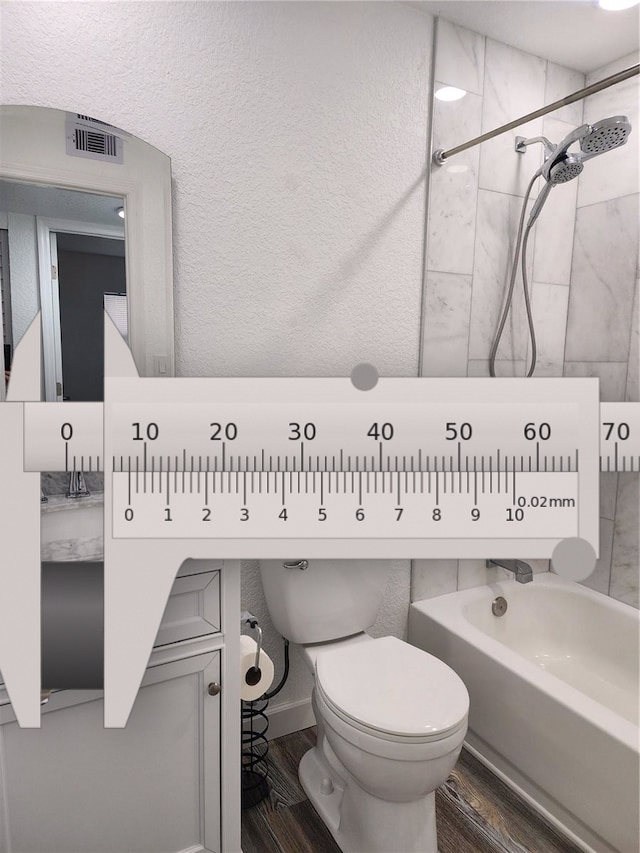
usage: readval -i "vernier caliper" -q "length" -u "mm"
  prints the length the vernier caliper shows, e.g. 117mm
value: 8.0mm
